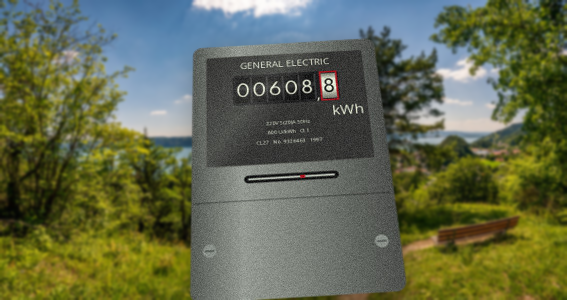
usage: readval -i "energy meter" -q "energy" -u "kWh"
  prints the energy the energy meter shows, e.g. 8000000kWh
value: 608.8kWh
